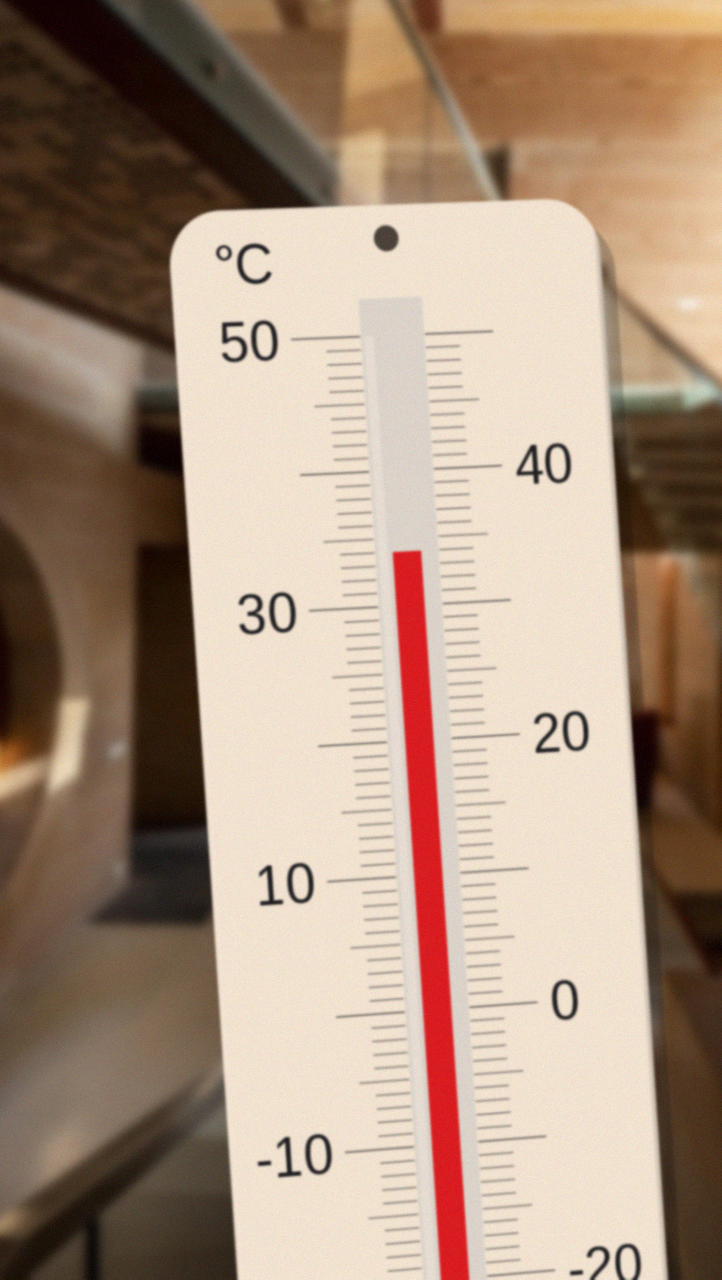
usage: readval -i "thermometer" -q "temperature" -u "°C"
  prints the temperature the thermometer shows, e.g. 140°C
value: 34°C
